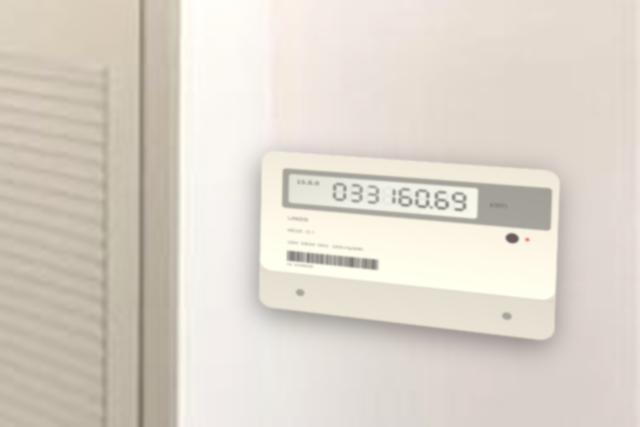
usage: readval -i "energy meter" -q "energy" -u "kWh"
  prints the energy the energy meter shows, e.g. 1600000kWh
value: 33160.69kWh
